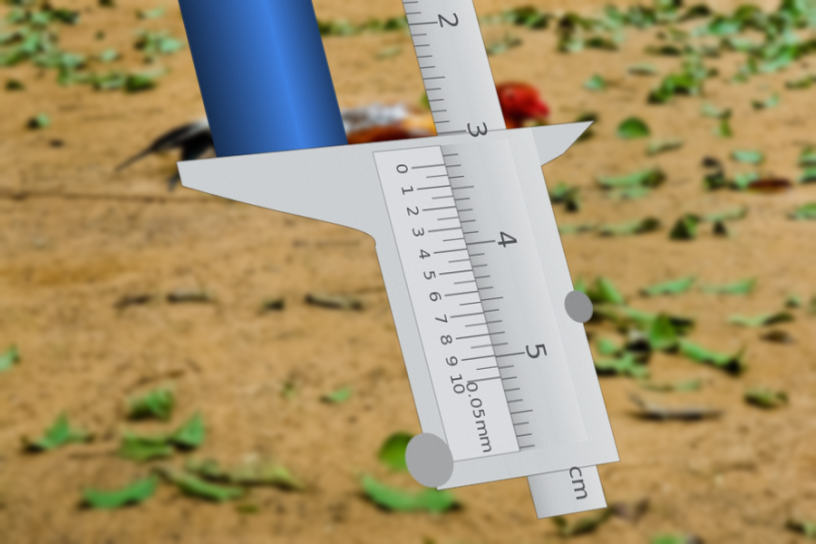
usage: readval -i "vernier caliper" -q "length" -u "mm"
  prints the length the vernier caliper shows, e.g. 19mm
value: 32.8mm
